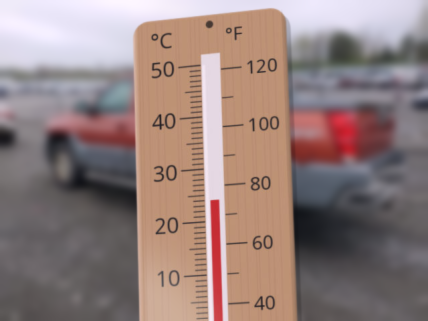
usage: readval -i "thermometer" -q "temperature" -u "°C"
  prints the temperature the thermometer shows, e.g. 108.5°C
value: 24°C
